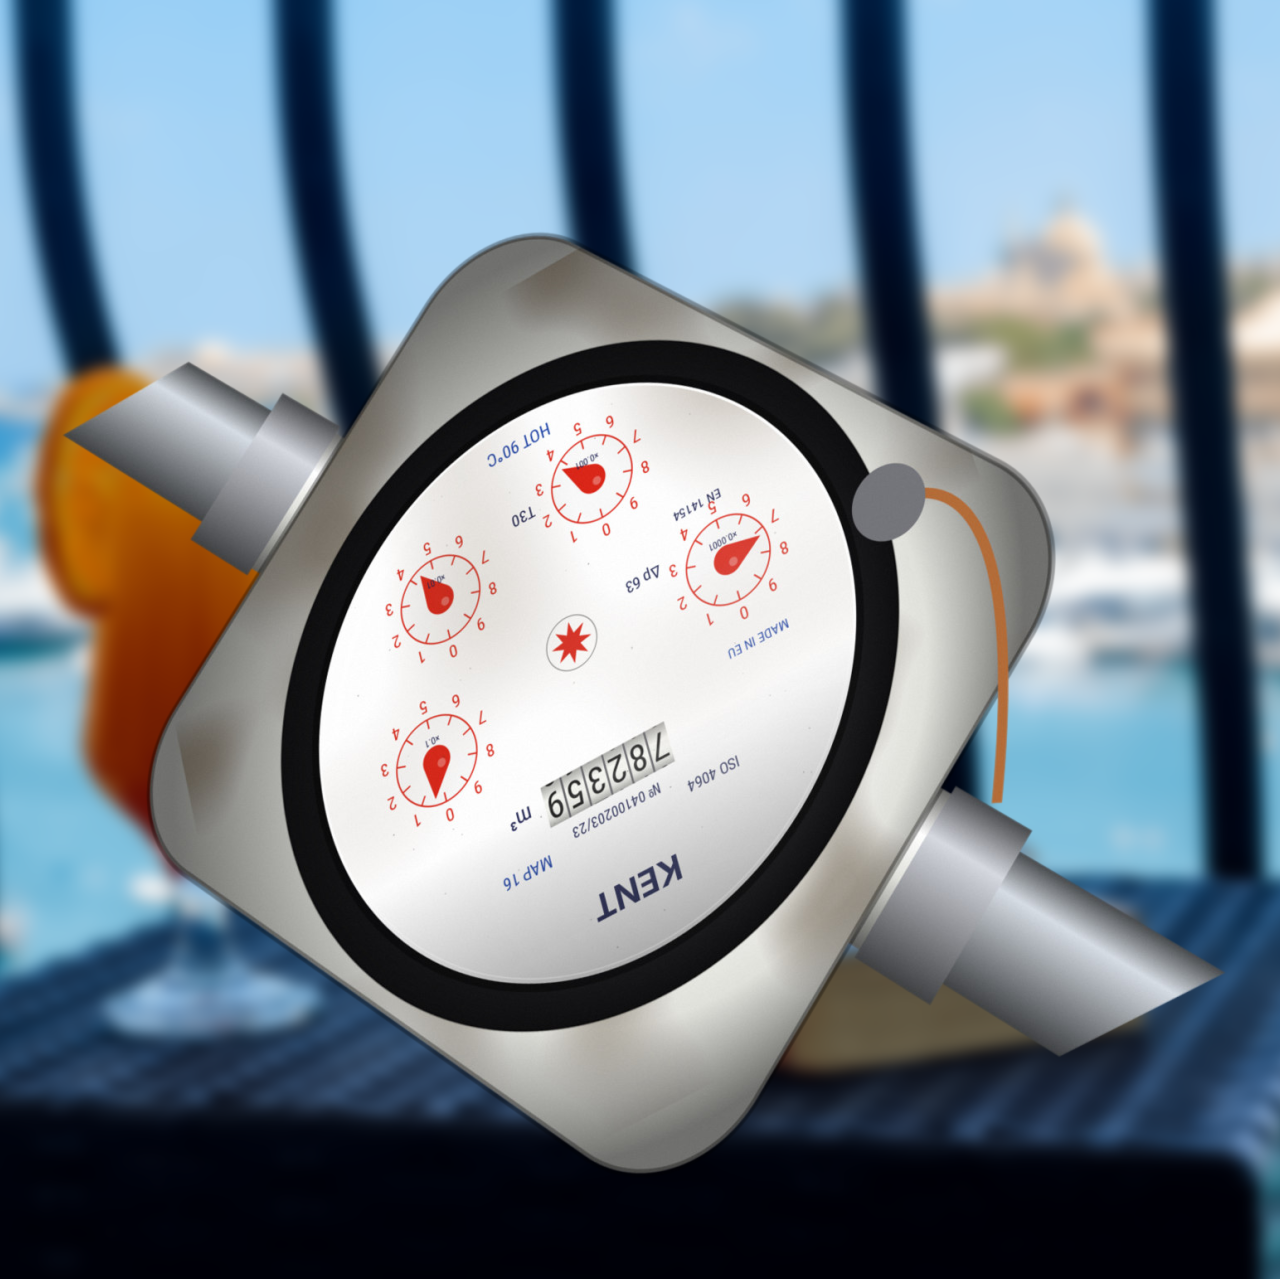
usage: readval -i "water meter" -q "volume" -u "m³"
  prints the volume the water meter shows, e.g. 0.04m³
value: 782359.0437m³
